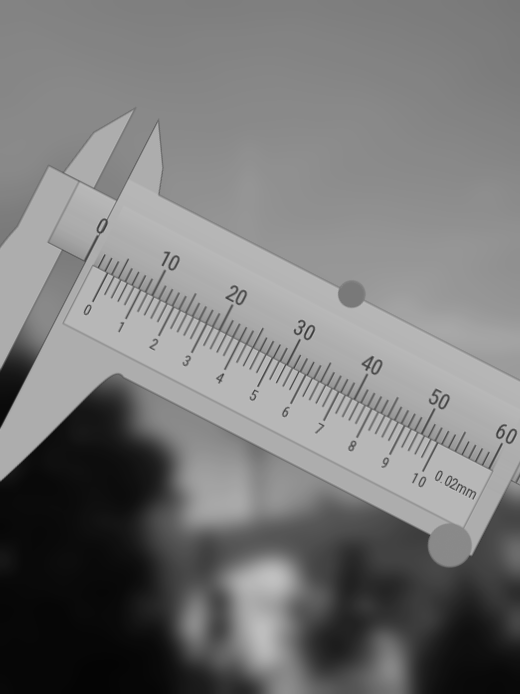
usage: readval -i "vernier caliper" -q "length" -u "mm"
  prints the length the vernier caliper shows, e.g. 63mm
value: 3.4mm
